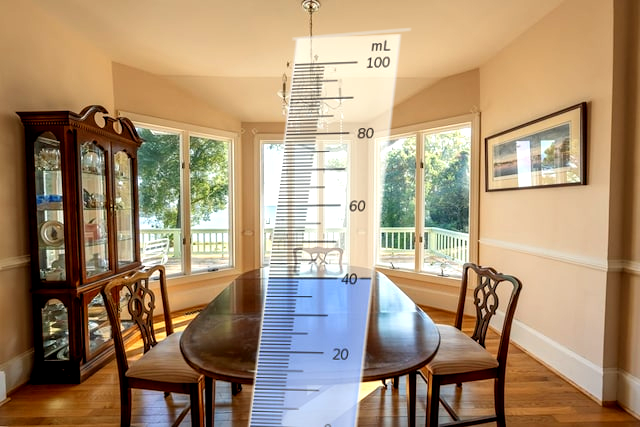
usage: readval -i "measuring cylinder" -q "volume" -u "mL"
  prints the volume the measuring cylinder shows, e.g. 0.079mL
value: 40mL
